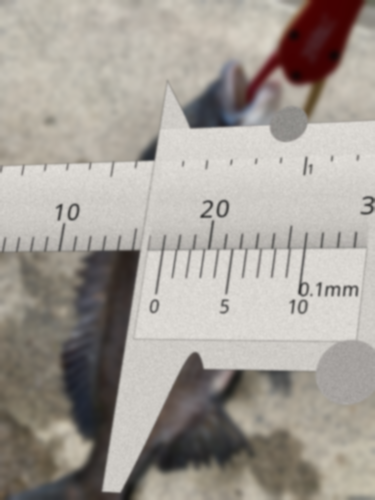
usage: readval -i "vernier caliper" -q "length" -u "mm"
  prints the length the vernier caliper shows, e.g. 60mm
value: 17.0mm
